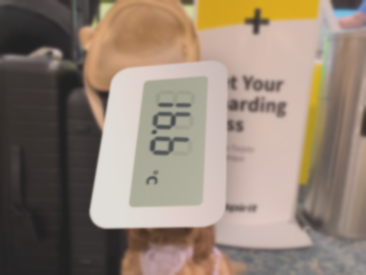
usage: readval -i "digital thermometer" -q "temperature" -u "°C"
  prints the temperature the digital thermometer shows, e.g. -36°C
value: 16.6°C
